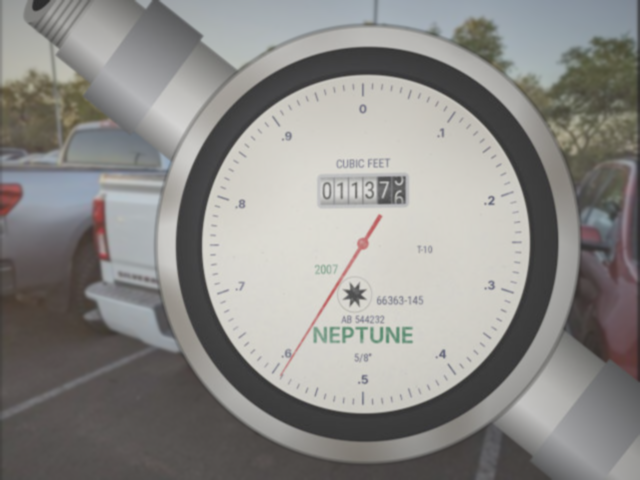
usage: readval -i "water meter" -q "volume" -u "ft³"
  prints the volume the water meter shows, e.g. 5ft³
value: 11375.59ft³
